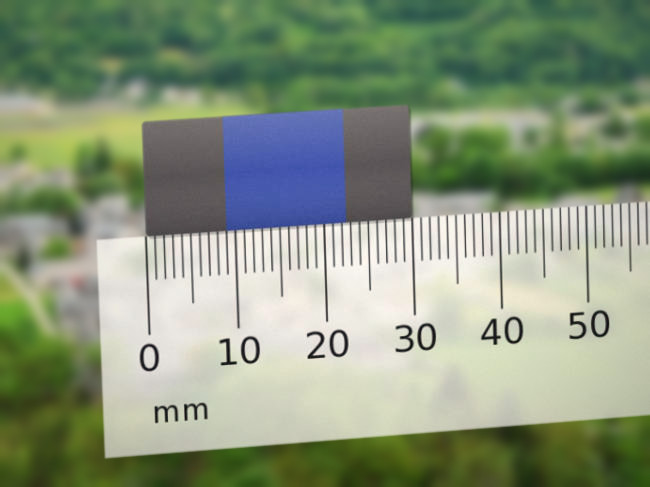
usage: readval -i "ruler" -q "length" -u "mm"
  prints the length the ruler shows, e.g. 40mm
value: 30mm
